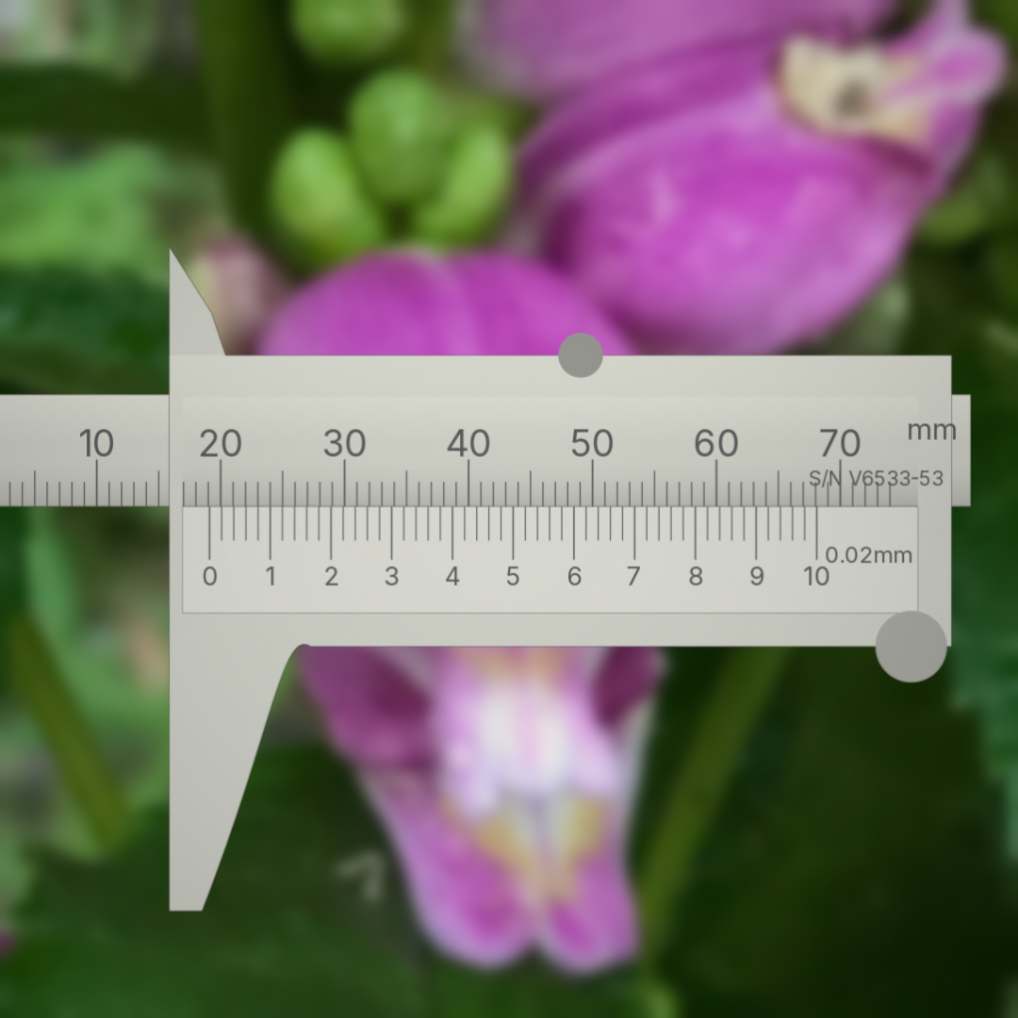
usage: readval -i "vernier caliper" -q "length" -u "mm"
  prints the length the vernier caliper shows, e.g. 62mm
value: 19.1mm
